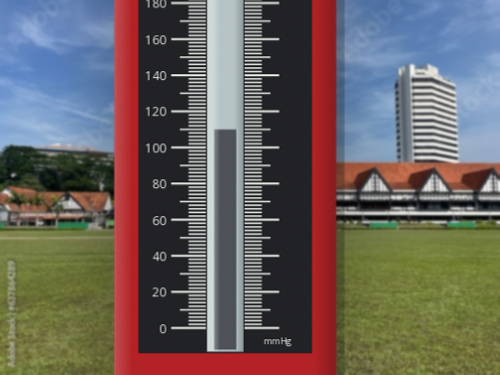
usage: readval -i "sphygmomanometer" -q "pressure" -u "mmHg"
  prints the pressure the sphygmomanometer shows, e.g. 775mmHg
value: 110mmHg
